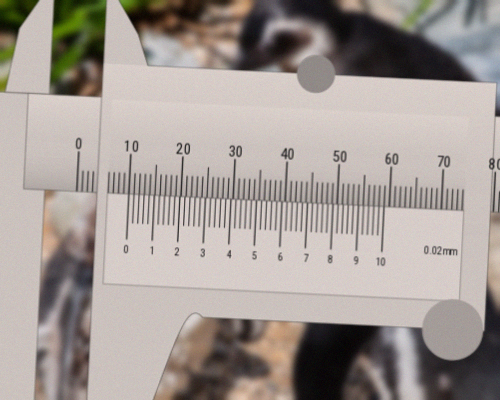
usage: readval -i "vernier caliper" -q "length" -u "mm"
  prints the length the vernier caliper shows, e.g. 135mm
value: 10.0mm
